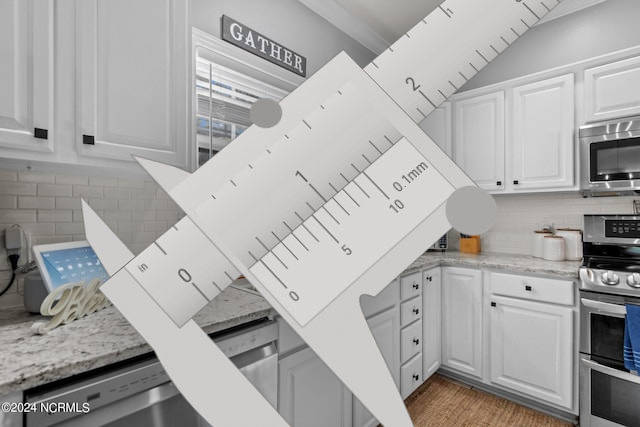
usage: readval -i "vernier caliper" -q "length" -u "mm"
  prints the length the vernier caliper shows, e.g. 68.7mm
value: 4.2mm
